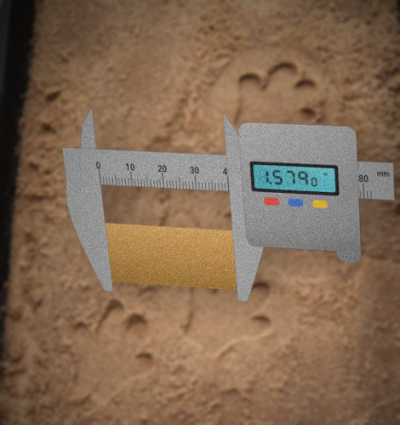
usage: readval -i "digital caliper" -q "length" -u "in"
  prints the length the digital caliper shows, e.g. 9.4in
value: 1.5790in
